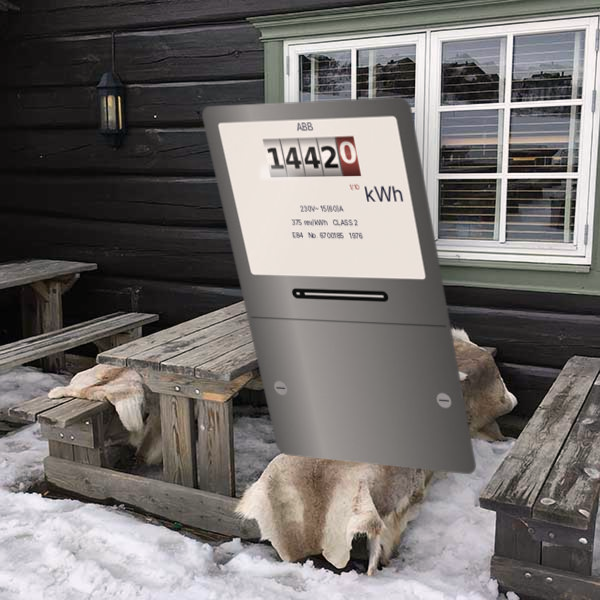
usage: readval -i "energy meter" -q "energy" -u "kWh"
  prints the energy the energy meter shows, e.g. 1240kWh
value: 1442.0kWh
